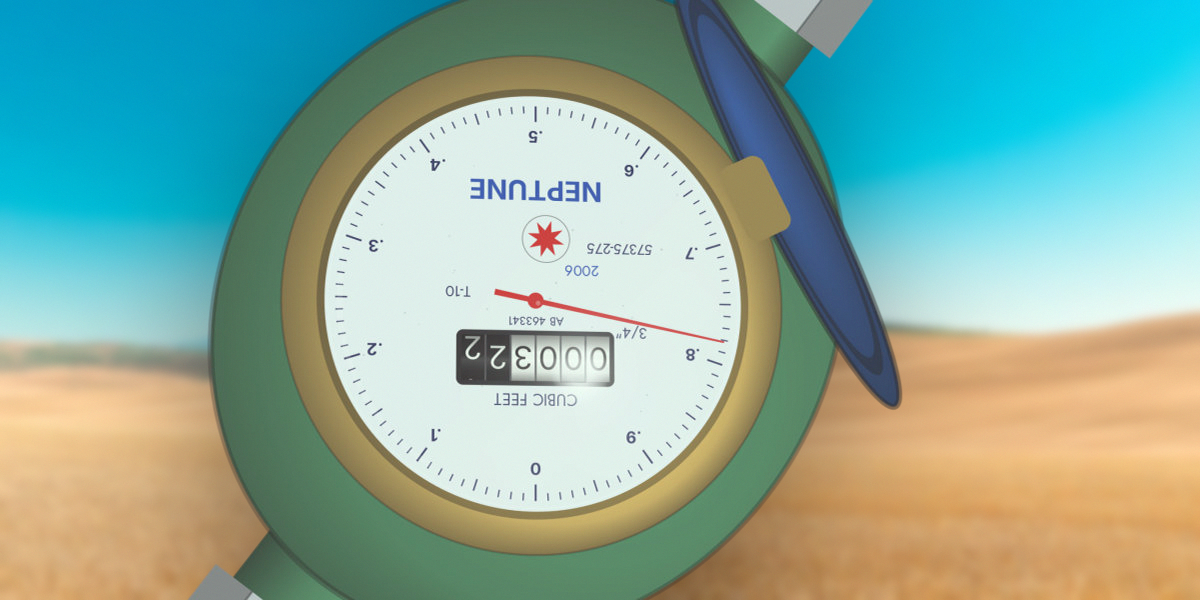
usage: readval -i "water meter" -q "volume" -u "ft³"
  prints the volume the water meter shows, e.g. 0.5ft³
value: 321.78ft³
